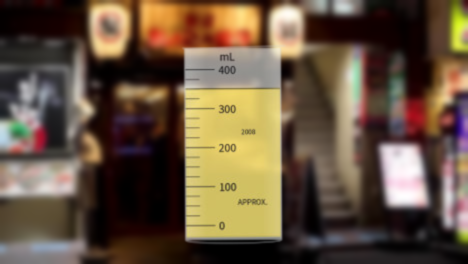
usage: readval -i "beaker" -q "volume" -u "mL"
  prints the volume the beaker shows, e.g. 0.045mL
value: 350mL
